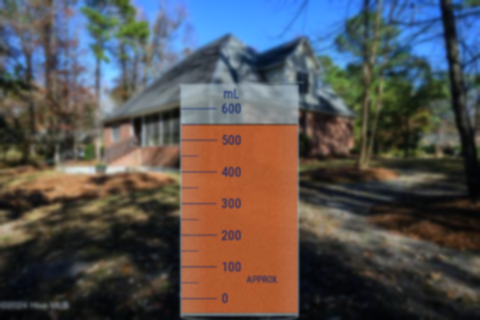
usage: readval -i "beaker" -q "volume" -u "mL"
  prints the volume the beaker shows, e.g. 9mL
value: 550mL
